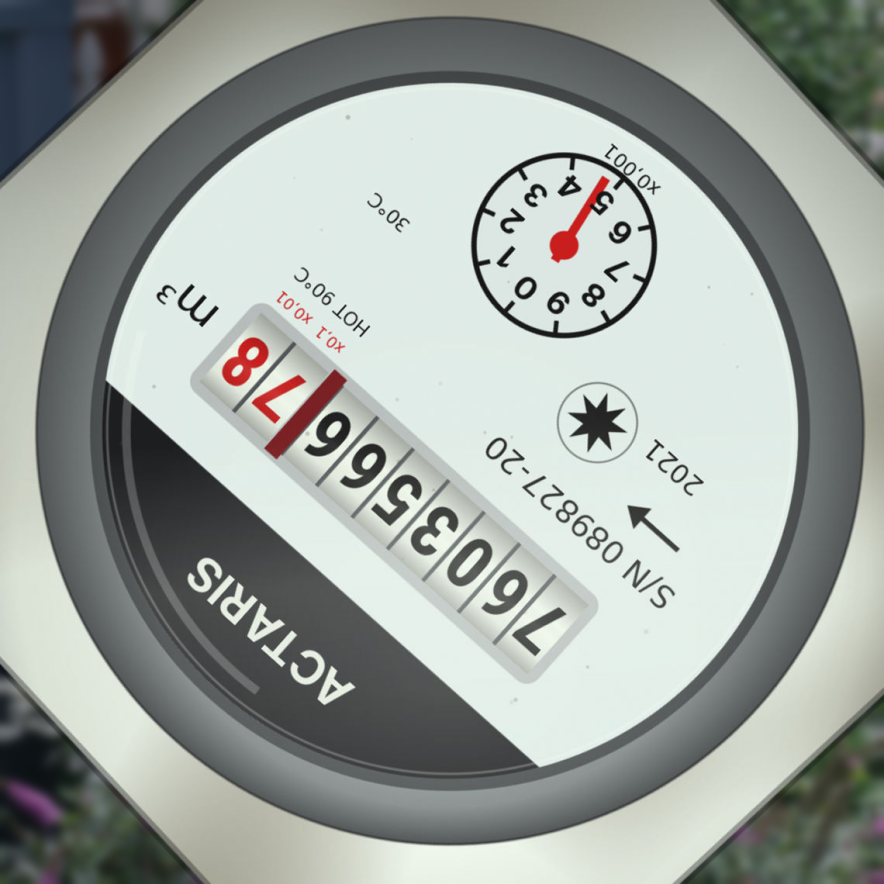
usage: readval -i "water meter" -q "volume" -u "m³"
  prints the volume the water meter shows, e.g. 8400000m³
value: 7603566.784m³
